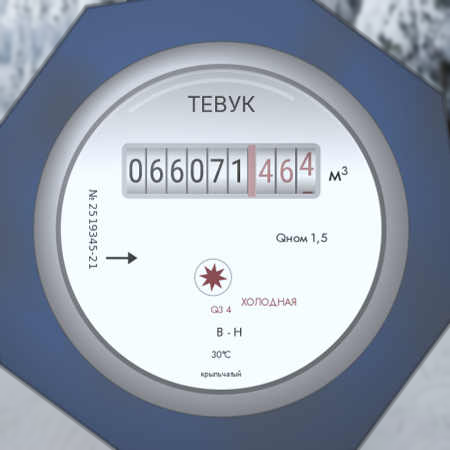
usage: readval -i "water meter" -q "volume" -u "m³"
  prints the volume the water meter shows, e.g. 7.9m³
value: 66071.464m³
